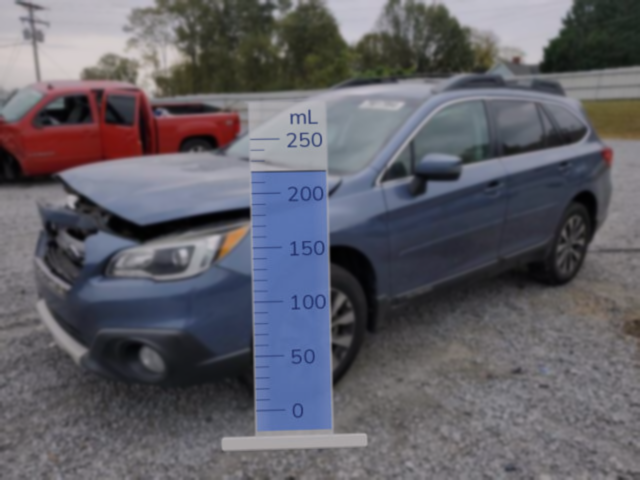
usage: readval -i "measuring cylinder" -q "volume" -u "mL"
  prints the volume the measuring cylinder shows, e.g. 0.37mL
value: 220mL
